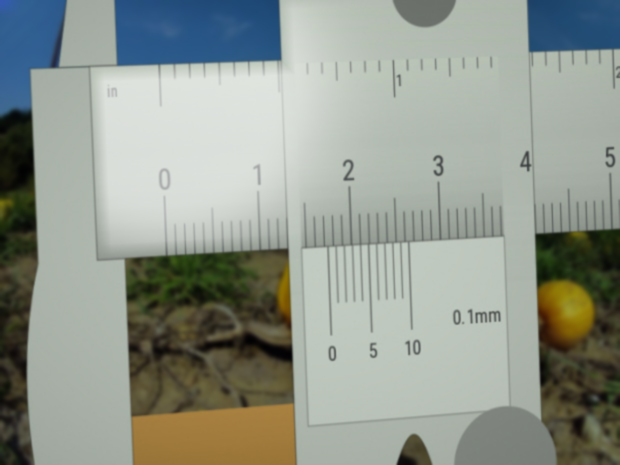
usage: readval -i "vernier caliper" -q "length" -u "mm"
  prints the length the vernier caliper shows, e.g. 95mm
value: 17.4mm
